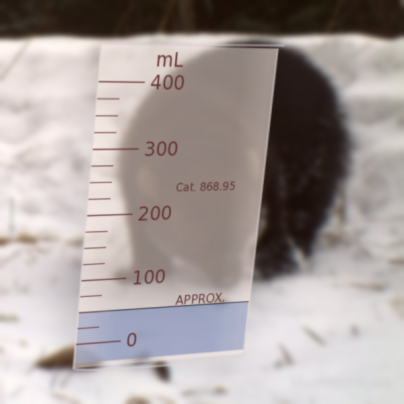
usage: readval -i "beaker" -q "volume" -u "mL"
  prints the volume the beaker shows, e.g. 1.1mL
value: 50mL
